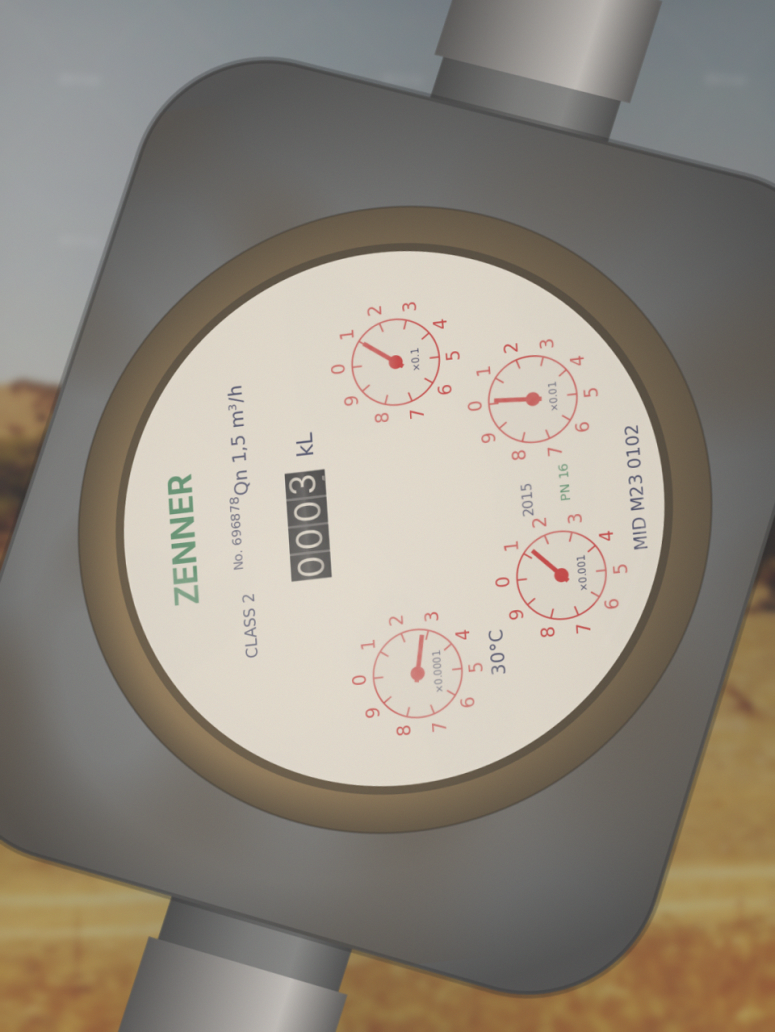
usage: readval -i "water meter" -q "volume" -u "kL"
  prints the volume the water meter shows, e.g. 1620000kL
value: 3.1012kL
